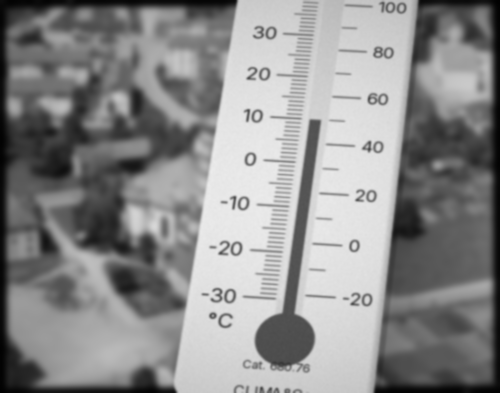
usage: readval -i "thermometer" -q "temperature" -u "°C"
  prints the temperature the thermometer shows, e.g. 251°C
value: 10°C
